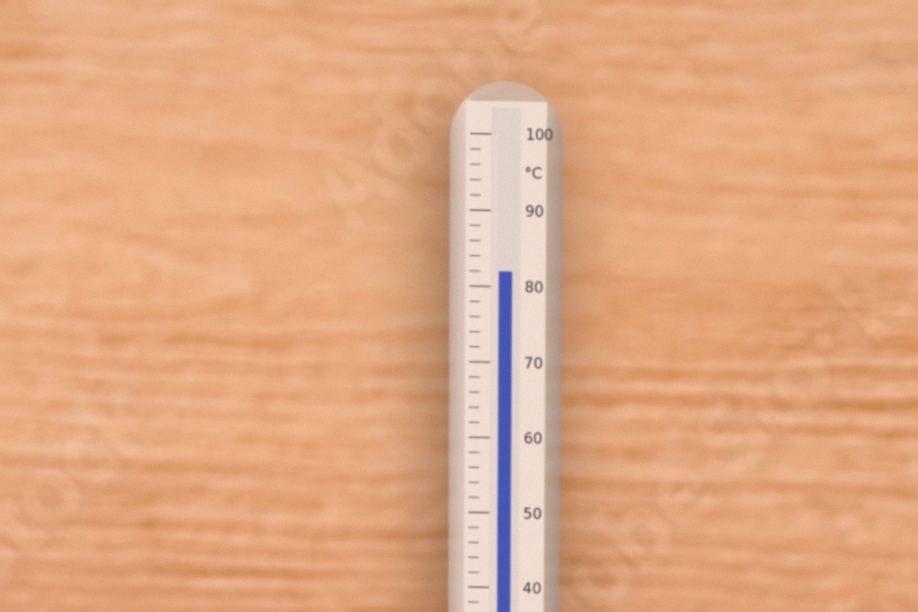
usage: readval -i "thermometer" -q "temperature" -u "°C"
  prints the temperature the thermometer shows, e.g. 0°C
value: 82°C
